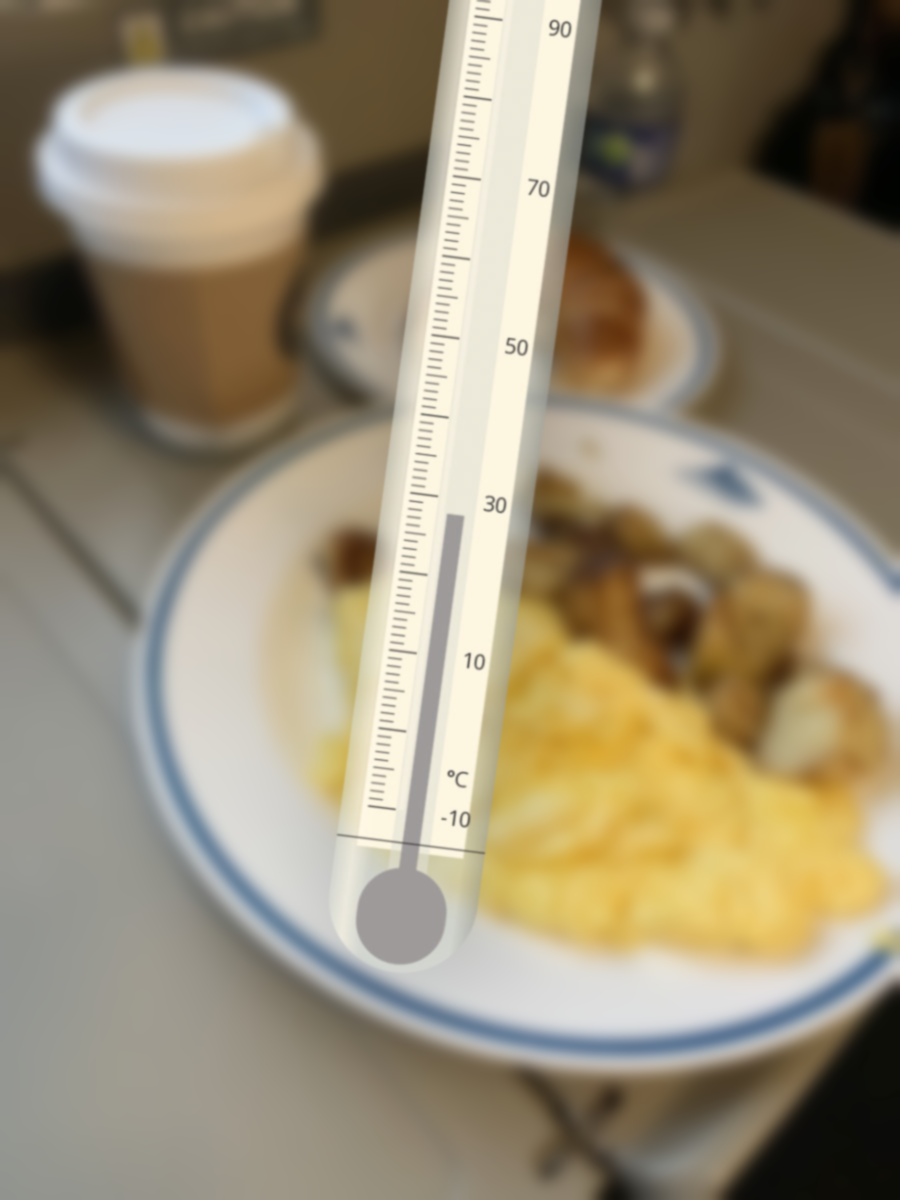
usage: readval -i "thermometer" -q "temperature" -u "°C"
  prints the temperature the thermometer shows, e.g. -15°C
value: 28°C
